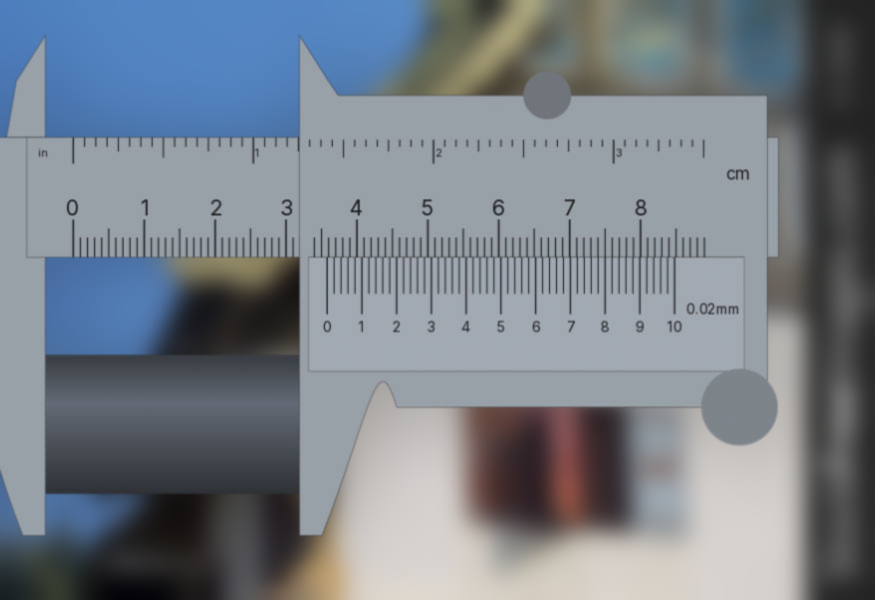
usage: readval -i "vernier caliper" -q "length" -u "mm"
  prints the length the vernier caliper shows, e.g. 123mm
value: 35.8mm
